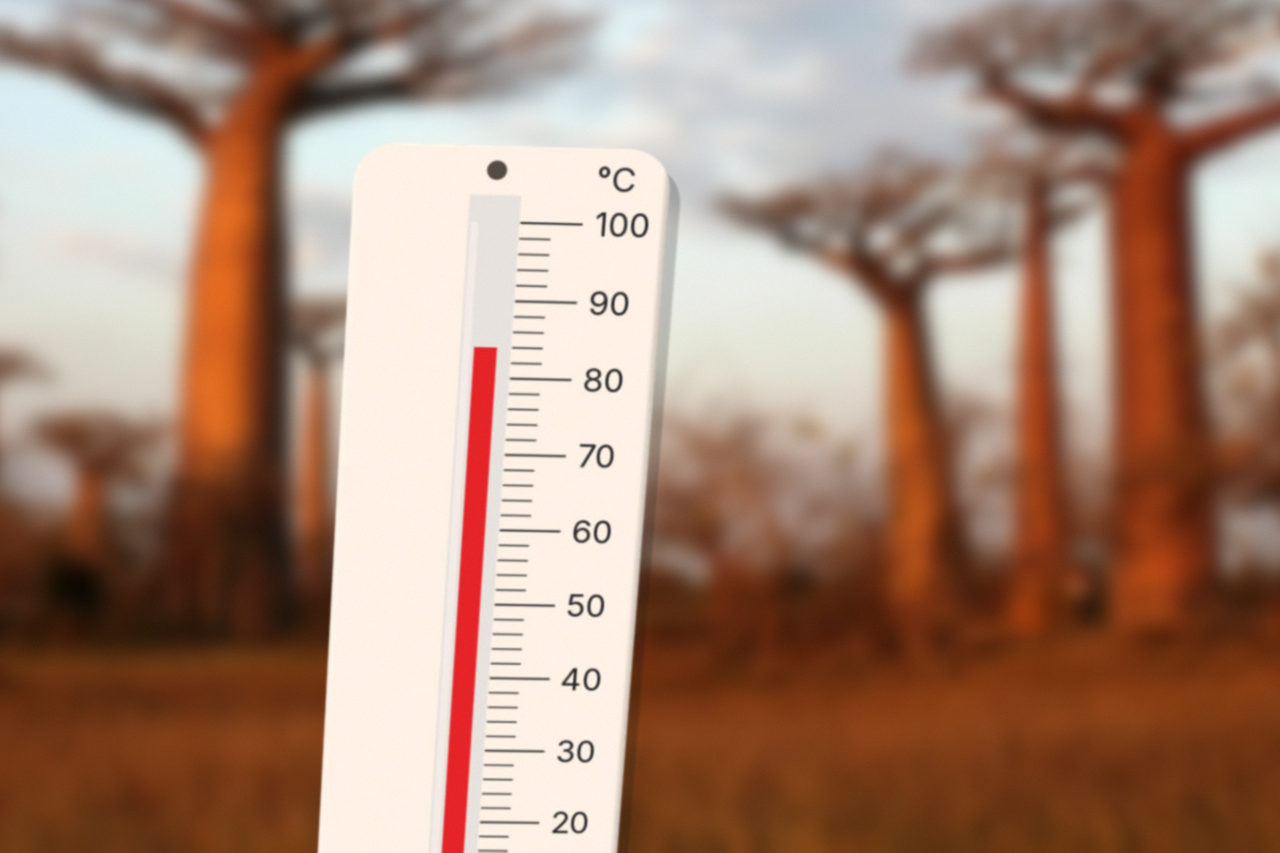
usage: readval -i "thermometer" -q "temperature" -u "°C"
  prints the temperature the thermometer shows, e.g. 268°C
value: 84°C
